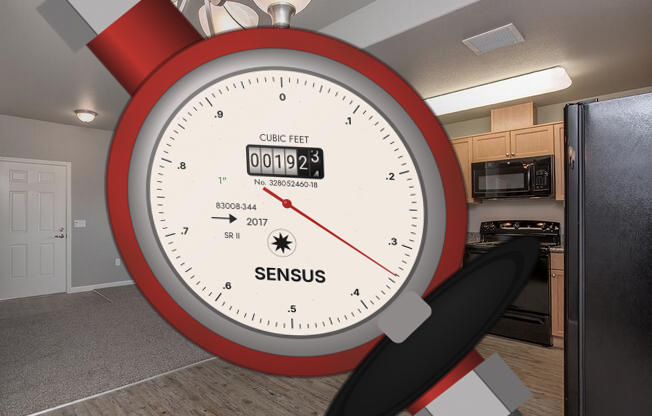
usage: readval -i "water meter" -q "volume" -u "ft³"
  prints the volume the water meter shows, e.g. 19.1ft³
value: 1923.34ft³
